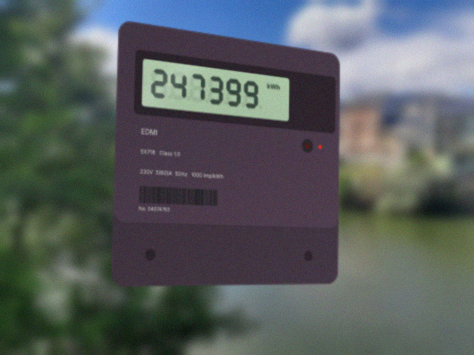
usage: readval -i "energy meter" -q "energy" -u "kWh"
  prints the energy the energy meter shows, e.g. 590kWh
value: 247399kWh
